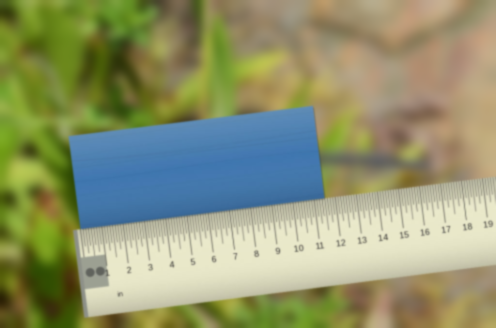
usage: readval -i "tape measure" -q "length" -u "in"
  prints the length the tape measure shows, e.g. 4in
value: 11.5in
